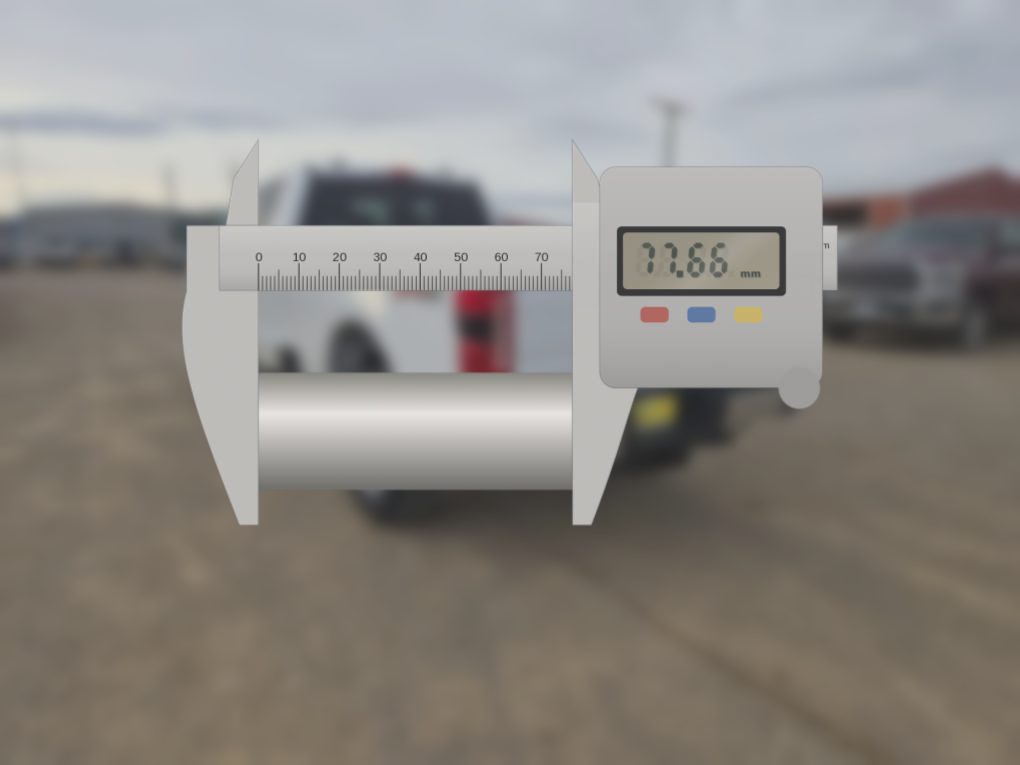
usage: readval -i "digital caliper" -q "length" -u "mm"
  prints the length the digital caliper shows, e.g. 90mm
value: 77.66mm
